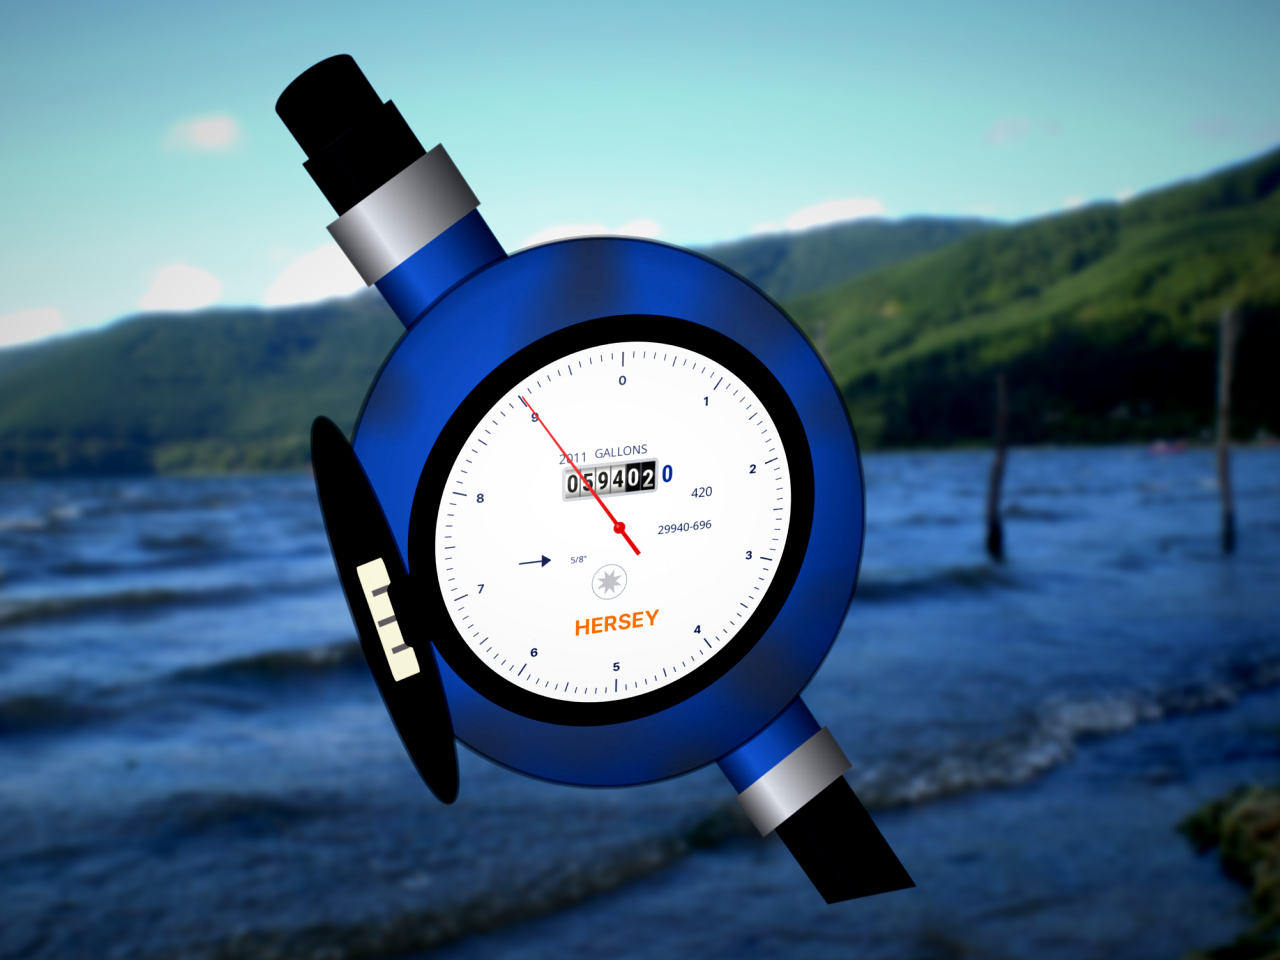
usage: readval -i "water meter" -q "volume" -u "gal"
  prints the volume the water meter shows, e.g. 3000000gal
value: 594019.0gal
